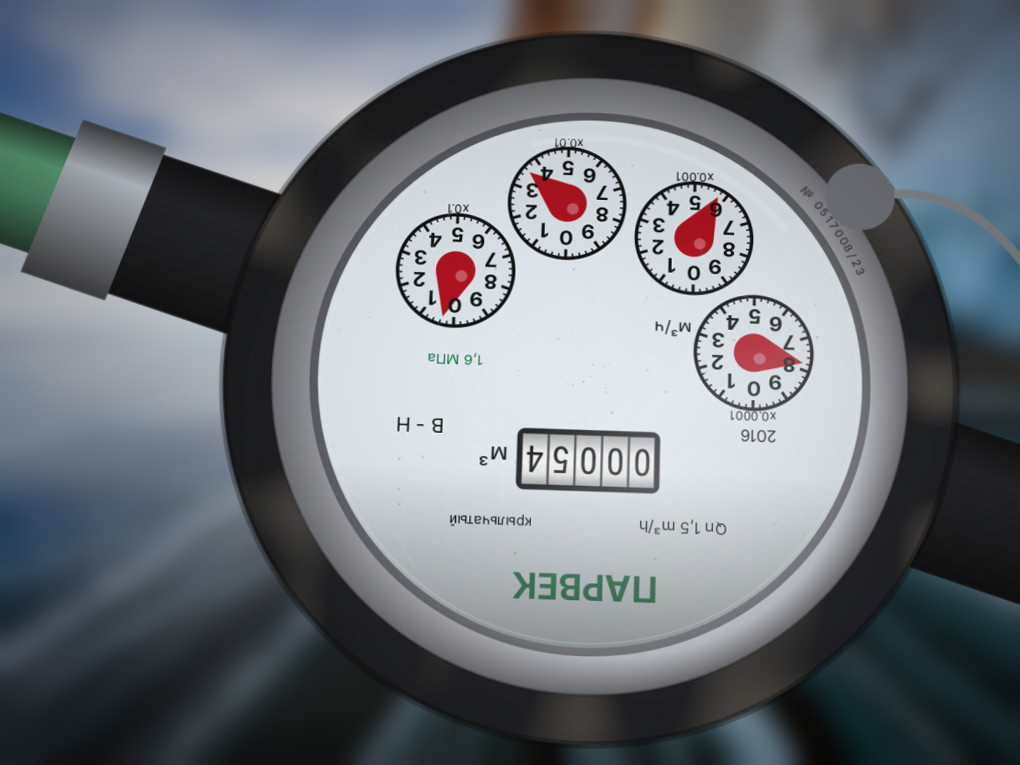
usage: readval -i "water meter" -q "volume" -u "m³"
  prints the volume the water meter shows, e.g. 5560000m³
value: 54.0357m³
